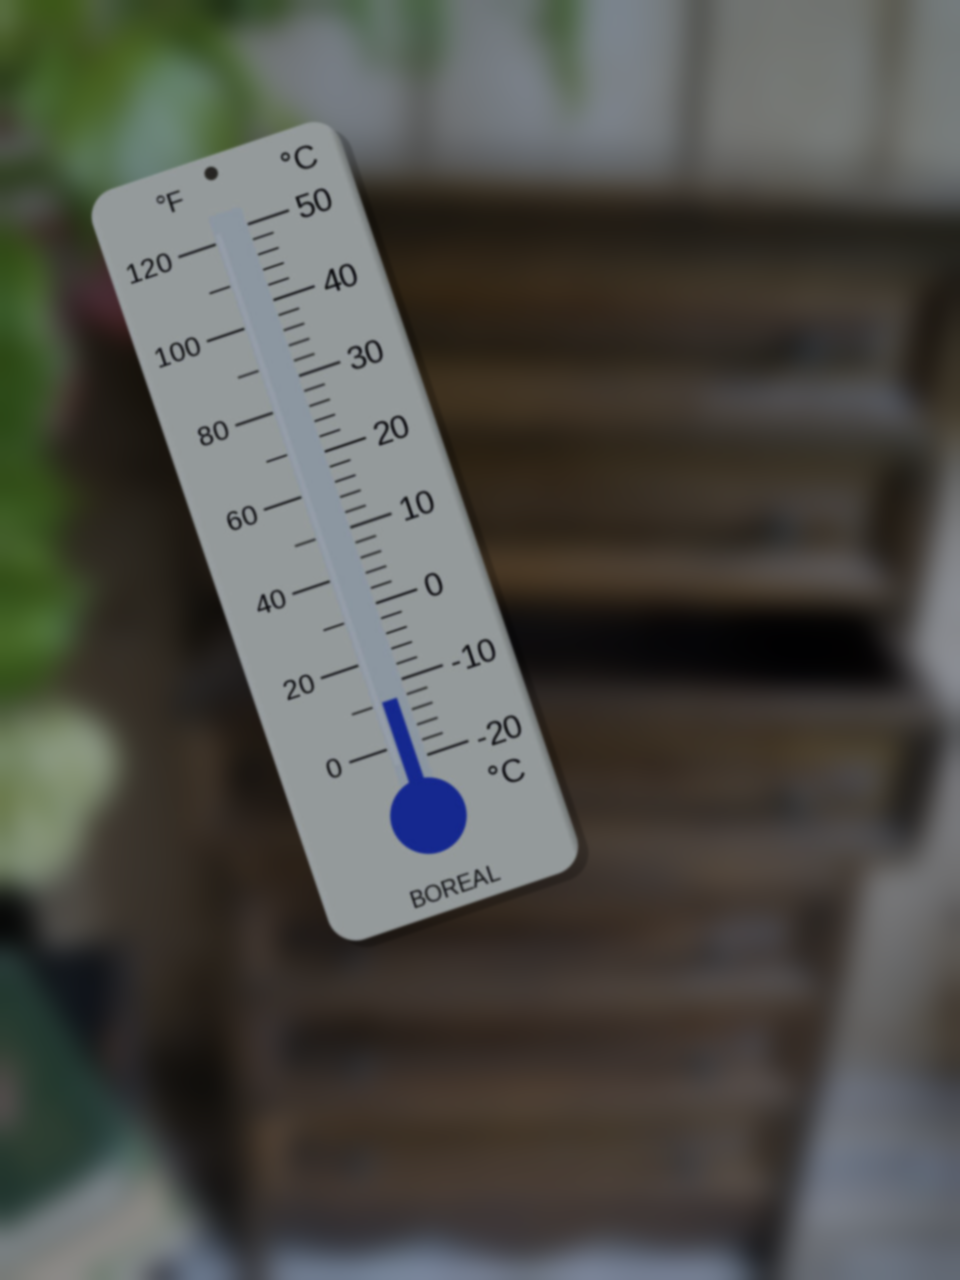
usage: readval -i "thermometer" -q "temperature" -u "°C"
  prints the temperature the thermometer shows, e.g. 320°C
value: -12°C
